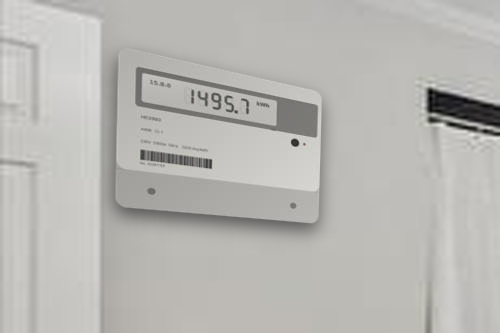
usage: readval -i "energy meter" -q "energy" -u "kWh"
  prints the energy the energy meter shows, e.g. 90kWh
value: 1495.7kWh
